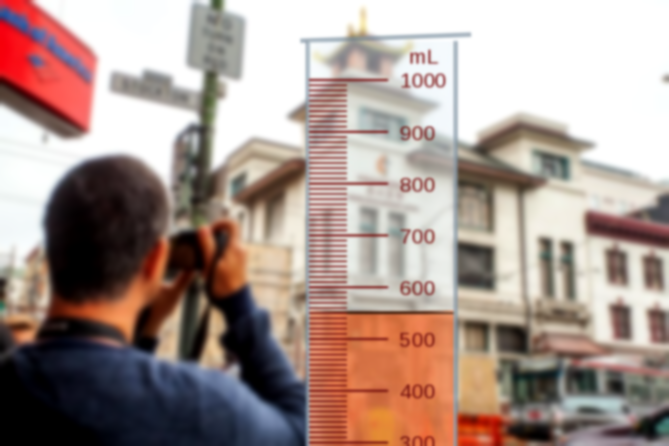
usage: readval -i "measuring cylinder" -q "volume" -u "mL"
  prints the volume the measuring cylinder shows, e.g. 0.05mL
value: 550mL
